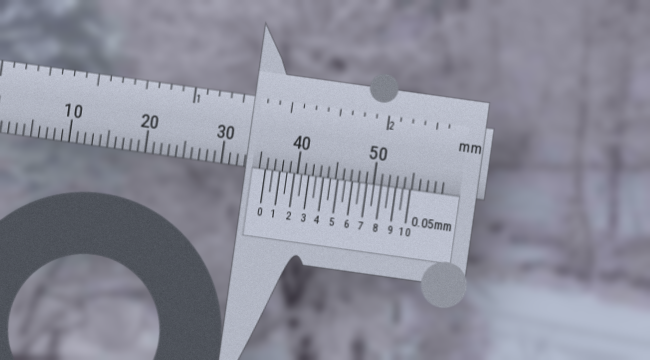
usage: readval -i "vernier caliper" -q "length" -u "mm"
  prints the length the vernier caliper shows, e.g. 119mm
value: 35.8mm
